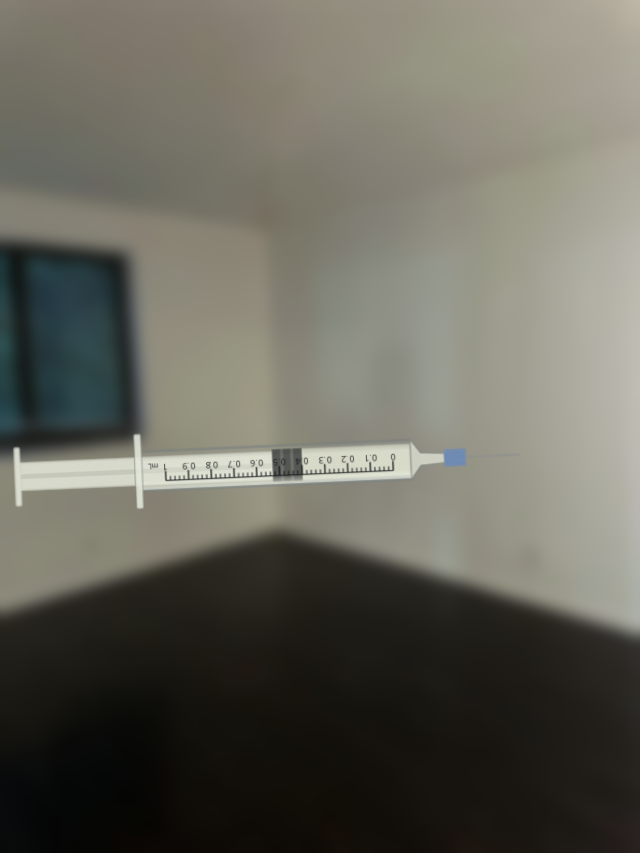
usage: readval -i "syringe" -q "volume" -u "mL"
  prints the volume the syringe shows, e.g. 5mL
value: 0.4mL
